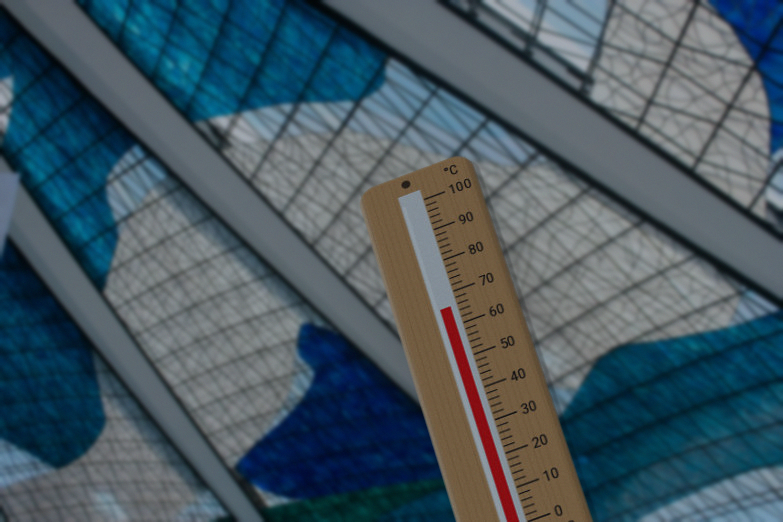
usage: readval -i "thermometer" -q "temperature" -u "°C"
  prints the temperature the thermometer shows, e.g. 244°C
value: 66°C
